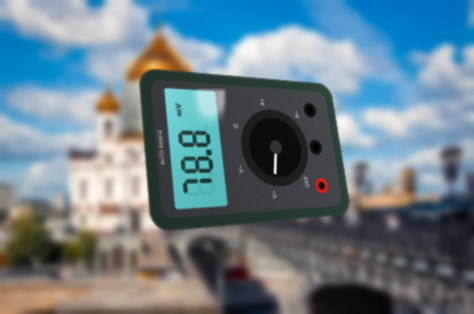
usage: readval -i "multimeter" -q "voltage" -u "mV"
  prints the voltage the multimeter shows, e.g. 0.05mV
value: 78.8mV
